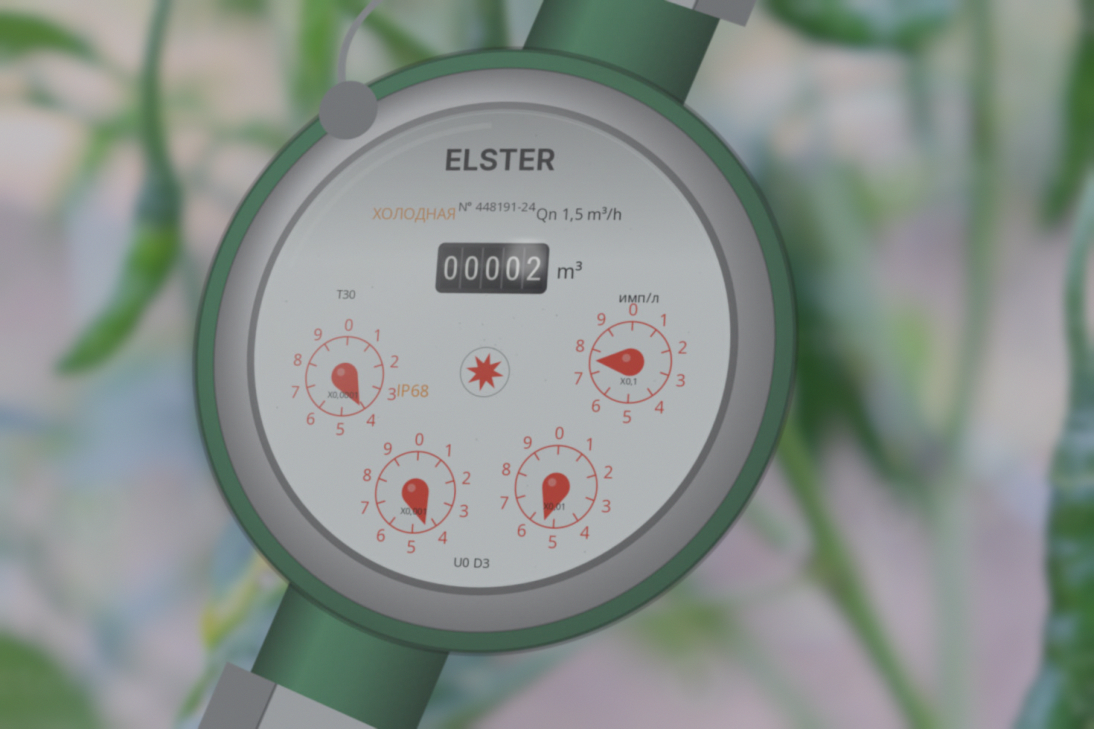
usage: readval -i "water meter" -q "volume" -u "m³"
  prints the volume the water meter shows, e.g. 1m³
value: 2.7544m³
